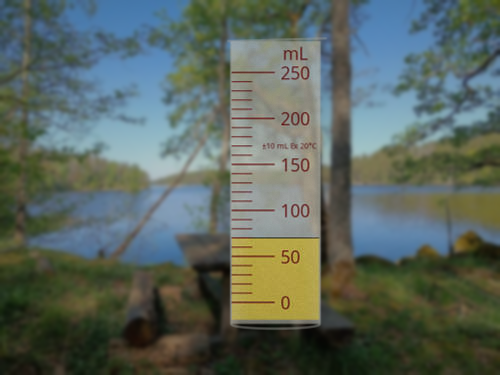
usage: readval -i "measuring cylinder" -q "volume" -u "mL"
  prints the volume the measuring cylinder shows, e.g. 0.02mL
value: 70mL
